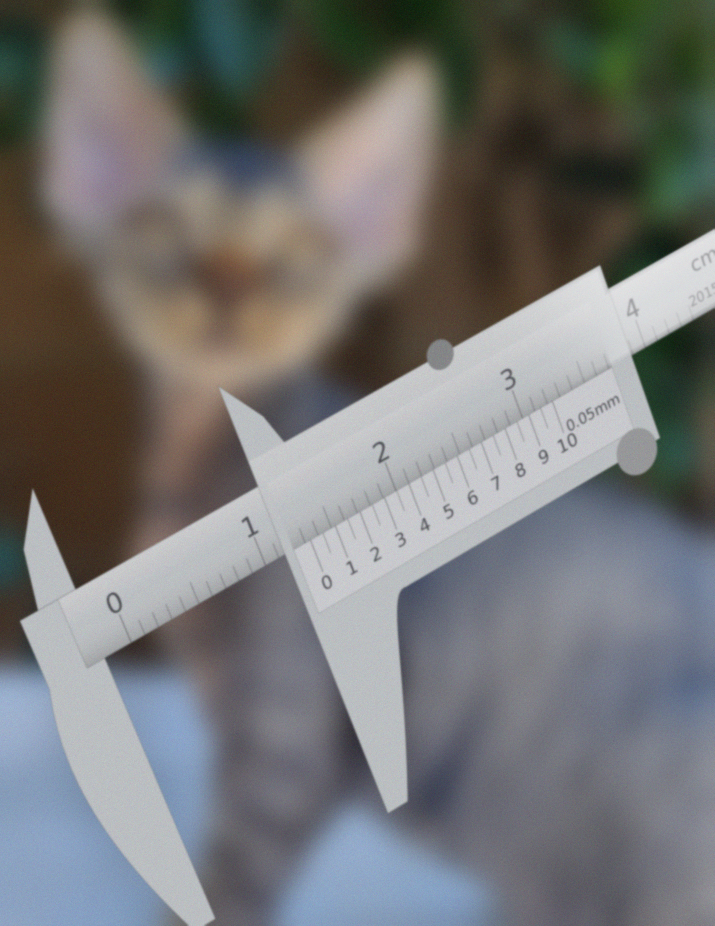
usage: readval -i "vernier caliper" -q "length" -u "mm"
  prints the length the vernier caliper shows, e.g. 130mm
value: 13.4mm
